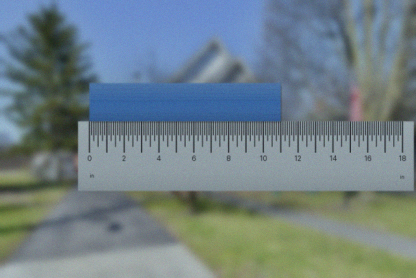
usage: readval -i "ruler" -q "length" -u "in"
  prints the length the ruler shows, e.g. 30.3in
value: 11in
